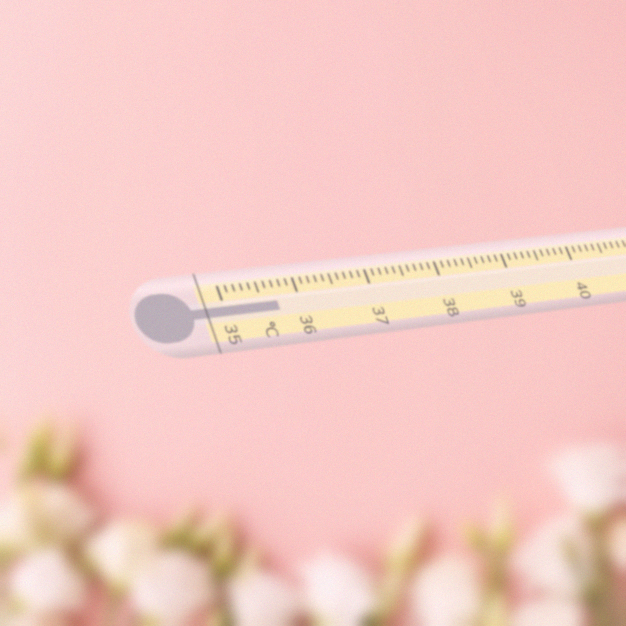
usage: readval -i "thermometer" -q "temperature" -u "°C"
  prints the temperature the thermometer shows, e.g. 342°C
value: 35.7°C
